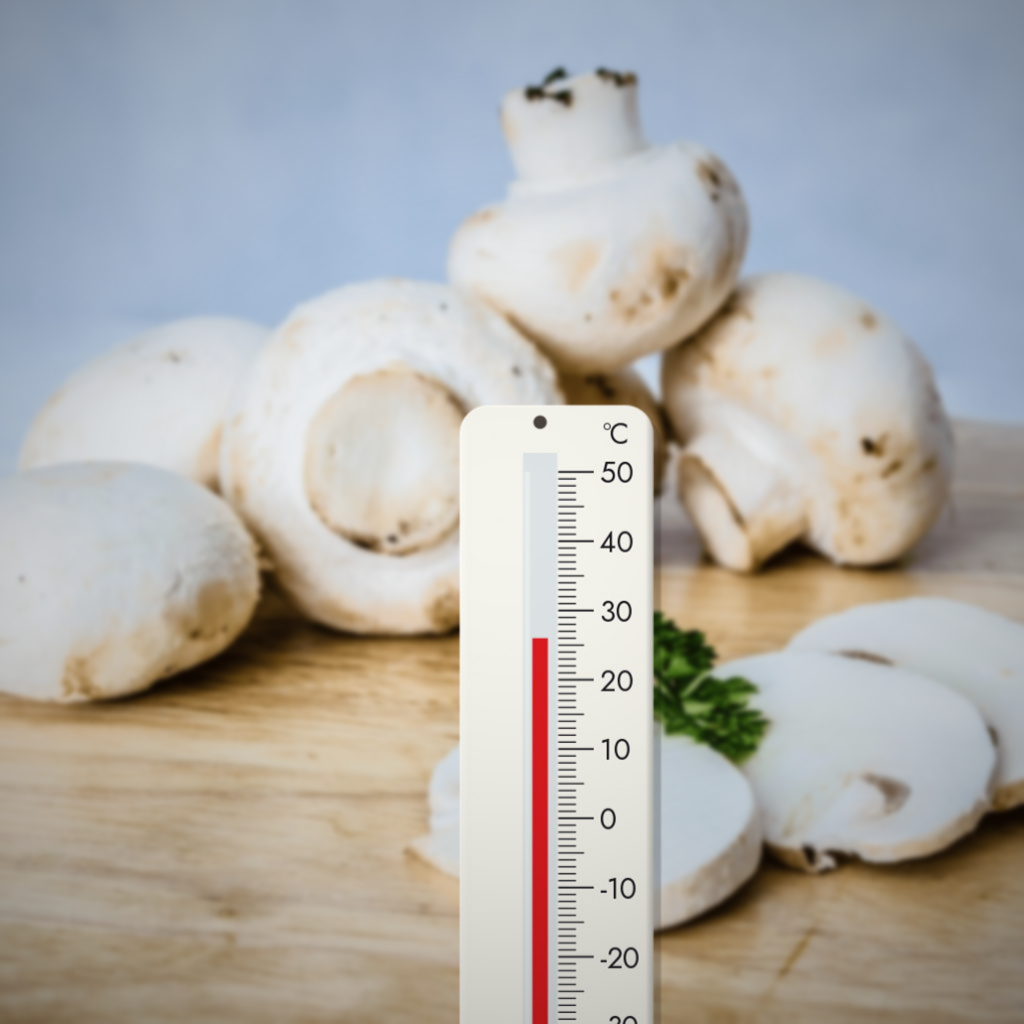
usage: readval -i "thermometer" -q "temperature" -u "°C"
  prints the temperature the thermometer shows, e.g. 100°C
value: 26°C
